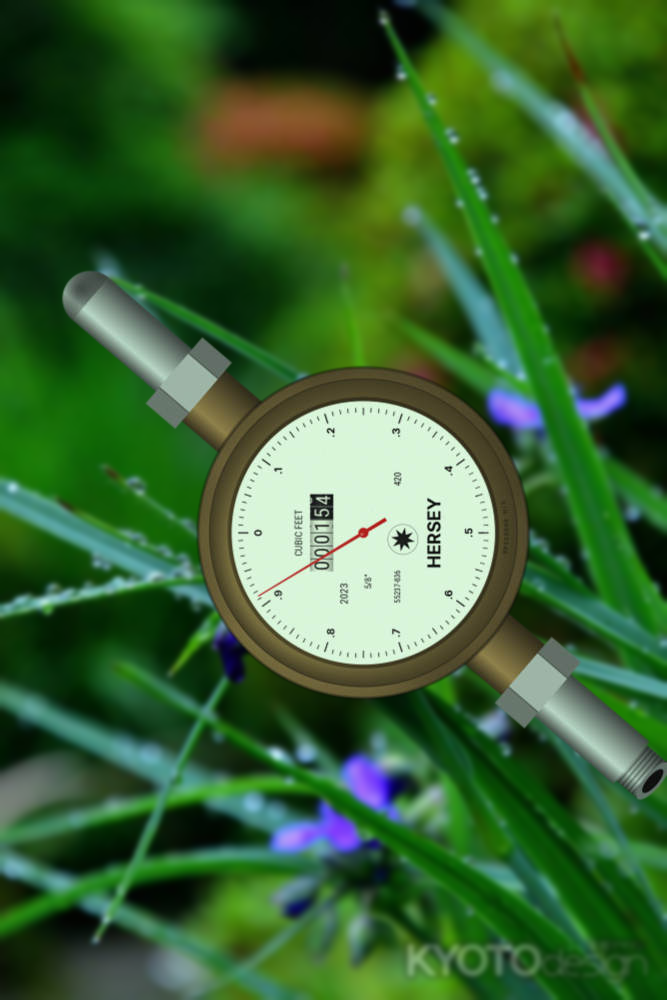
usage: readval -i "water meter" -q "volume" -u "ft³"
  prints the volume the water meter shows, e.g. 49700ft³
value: 153.91ft³
